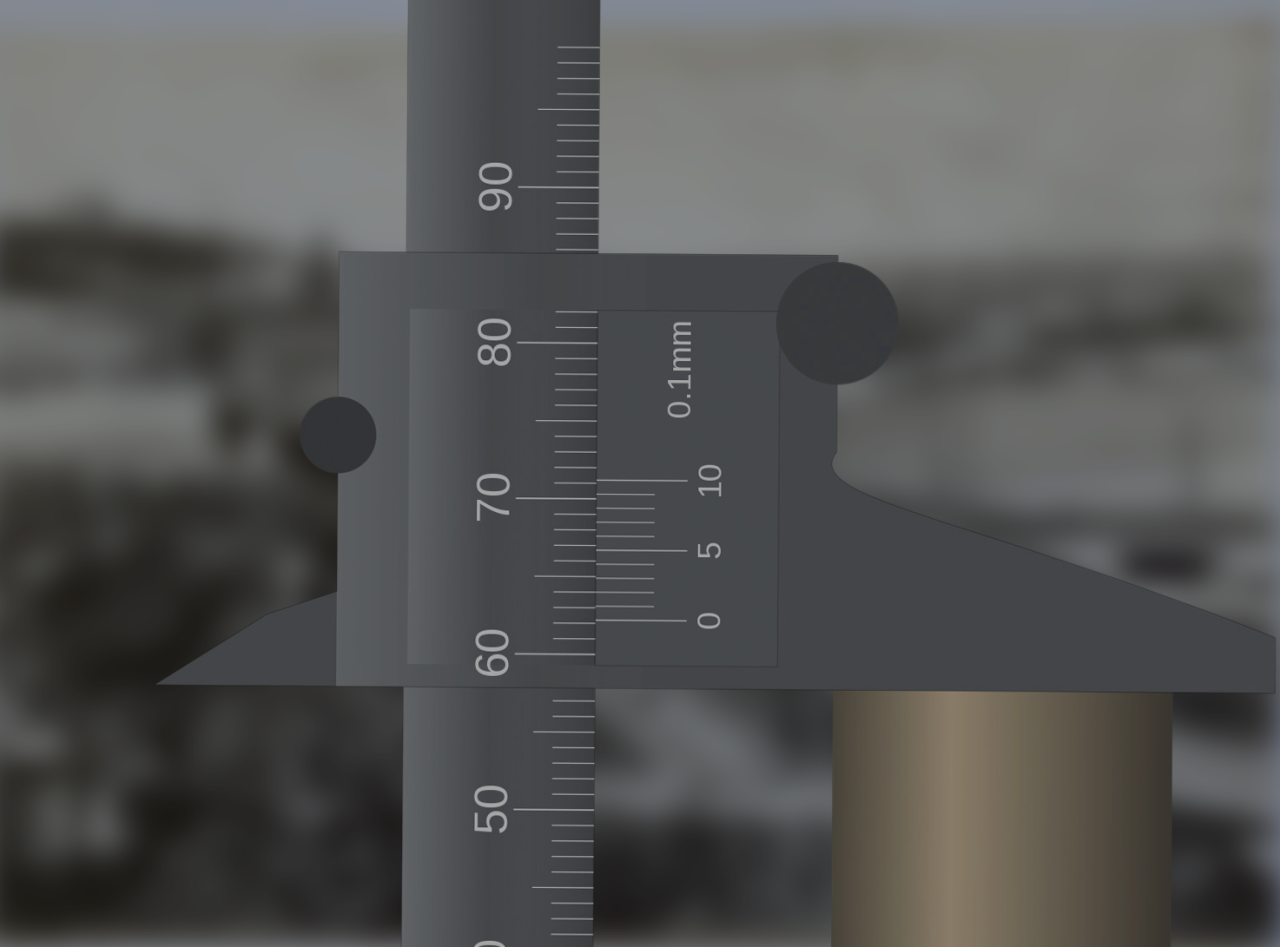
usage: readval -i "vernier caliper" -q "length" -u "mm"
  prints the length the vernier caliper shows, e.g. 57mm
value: 62.2mm
